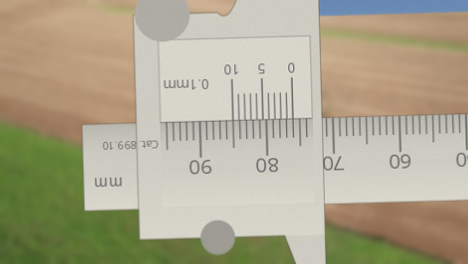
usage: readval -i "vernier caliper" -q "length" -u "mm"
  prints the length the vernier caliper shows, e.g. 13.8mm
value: 76.0mm
